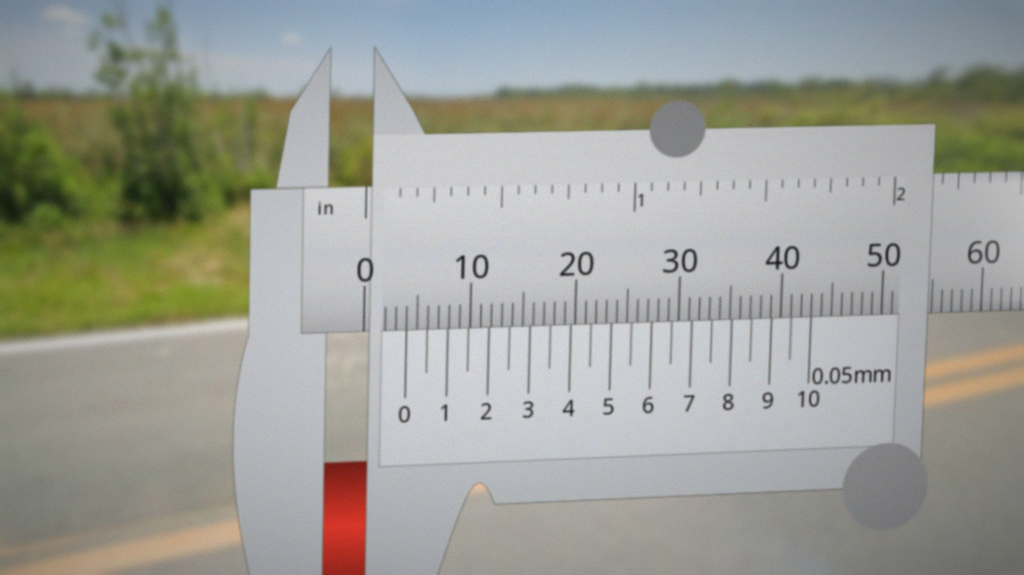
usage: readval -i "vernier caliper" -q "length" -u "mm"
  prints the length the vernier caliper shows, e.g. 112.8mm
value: 4.0mm
